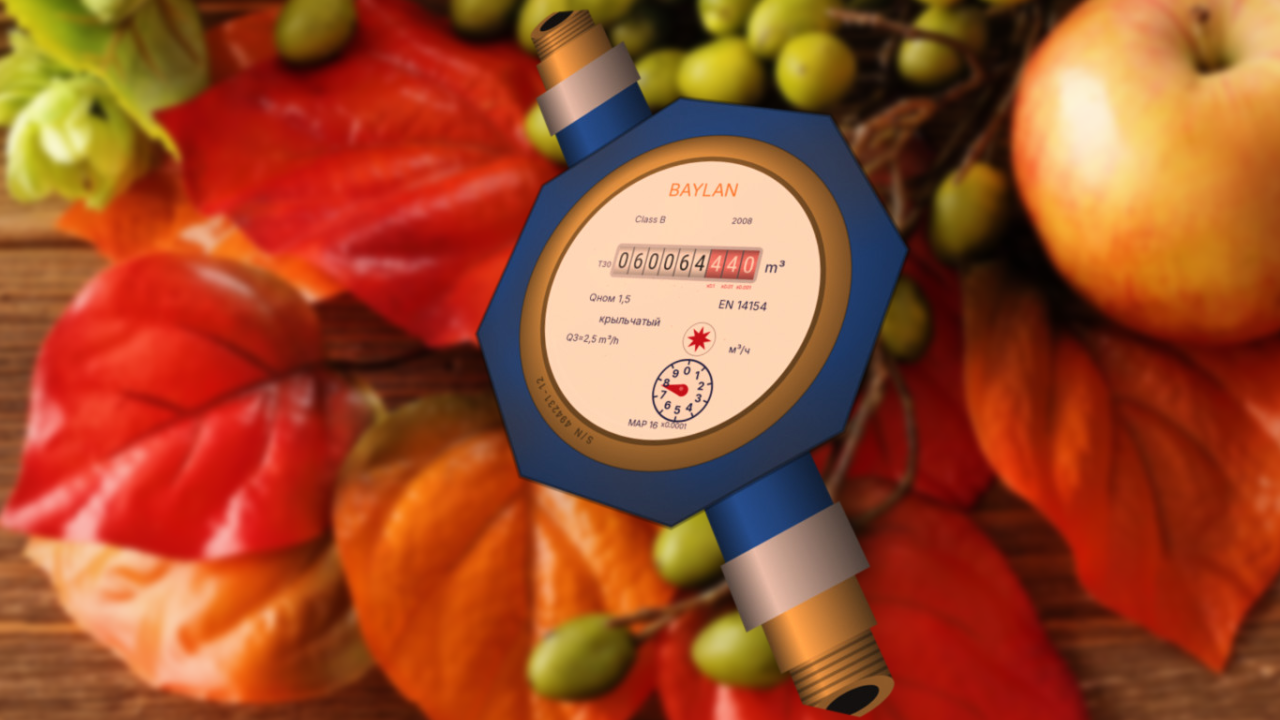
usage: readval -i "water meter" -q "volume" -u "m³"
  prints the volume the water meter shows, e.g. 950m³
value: 60064.4407m³
